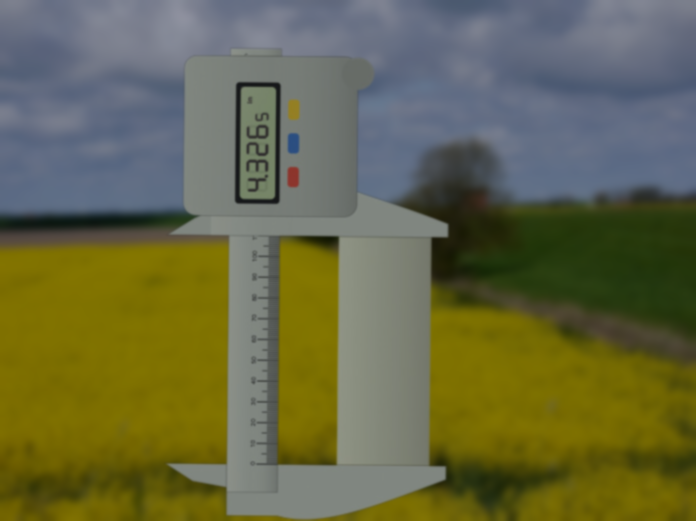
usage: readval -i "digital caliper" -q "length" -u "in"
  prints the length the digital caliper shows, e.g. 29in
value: 4.3265in
